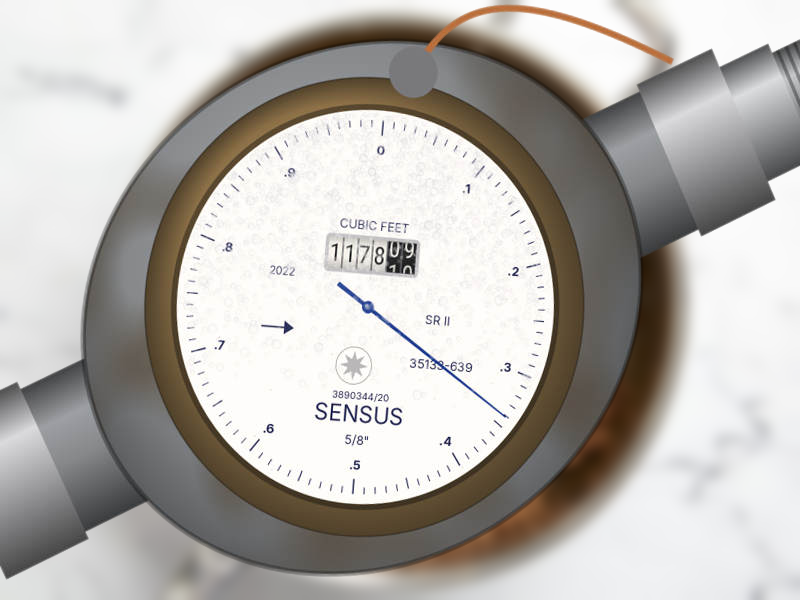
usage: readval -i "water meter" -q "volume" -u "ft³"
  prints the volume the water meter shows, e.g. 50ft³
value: 117809.34ft³
